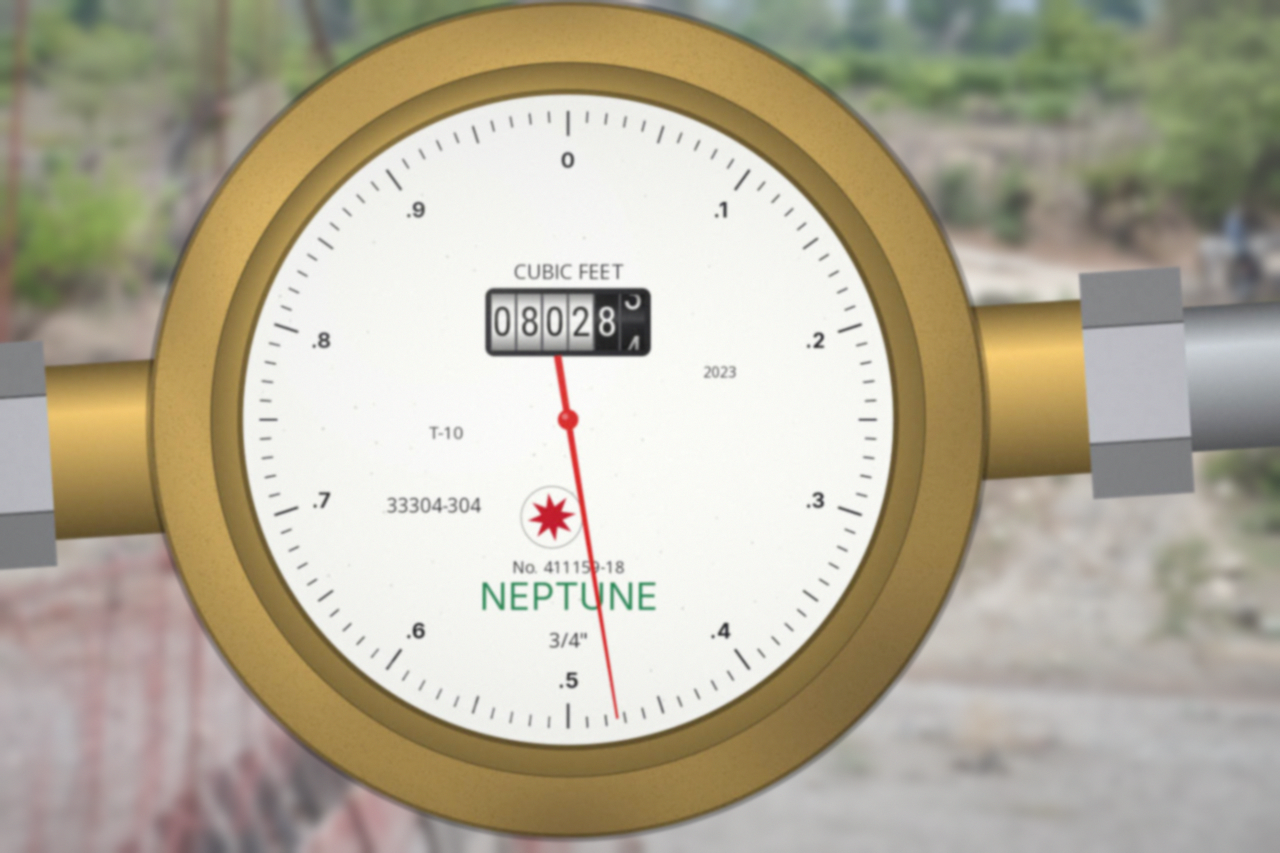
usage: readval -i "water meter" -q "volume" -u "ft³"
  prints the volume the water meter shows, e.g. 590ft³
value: 80283.47ft³
